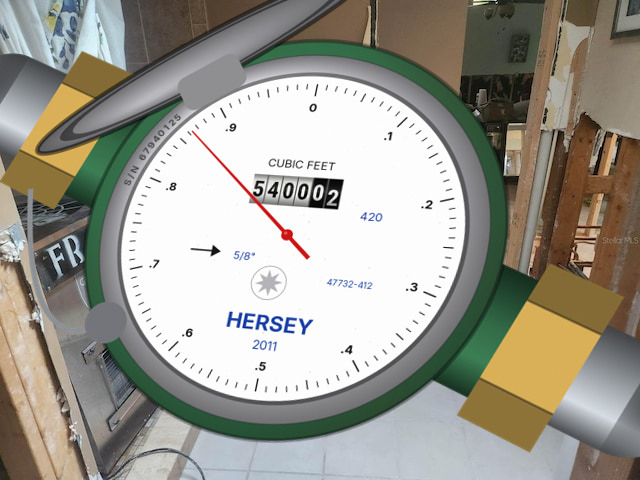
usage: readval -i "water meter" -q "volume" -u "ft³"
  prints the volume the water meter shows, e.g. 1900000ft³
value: 540001.86ft³
